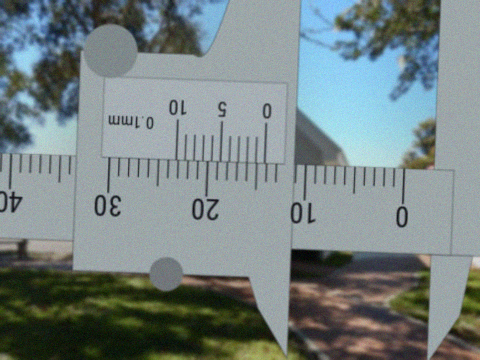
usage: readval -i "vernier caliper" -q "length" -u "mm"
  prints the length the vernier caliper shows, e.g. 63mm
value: 14.2mm
